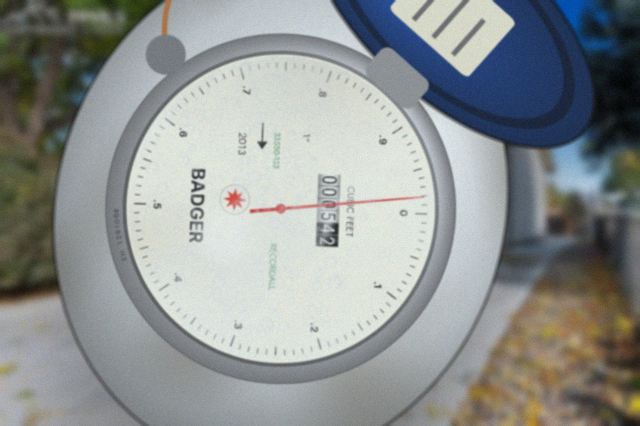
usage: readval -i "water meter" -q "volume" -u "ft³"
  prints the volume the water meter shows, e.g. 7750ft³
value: 541.98ft³
